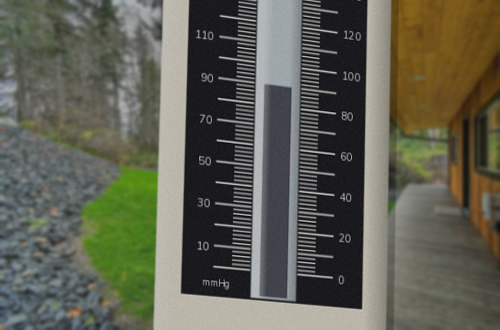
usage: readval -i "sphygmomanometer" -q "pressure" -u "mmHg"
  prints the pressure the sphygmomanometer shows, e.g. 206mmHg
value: 90mmHg
